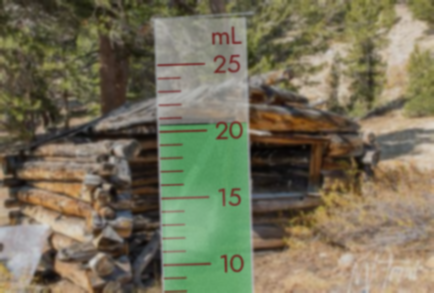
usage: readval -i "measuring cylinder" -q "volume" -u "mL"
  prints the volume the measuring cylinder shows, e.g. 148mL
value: 20.5mL
